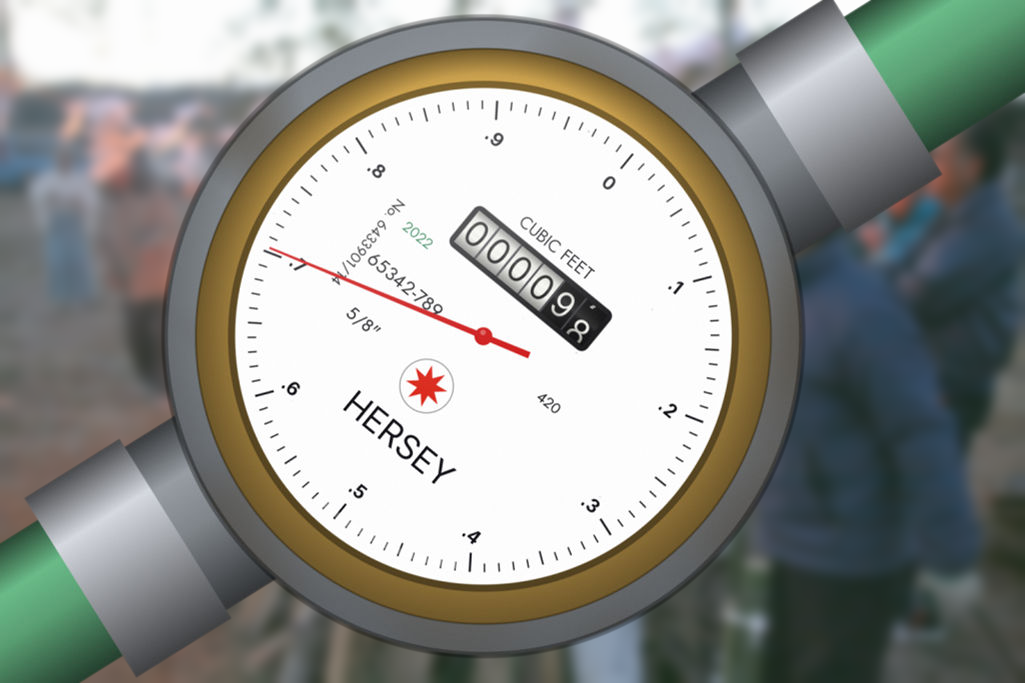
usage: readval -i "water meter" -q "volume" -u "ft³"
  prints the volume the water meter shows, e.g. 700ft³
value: 97.70ft³
